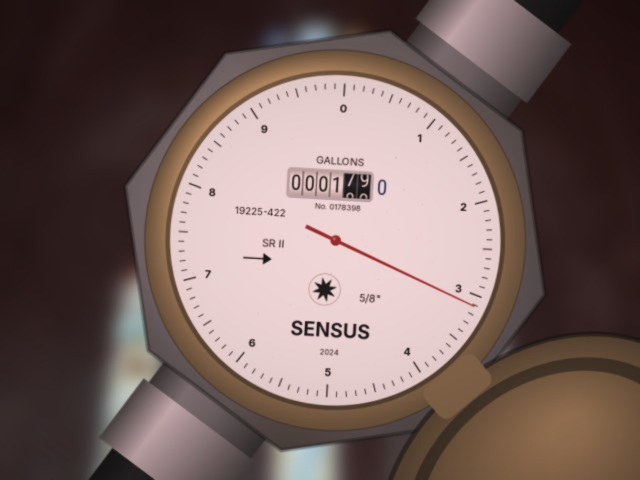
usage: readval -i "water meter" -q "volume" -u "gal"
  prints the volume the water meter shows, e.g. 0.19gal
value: 1793.1gal
